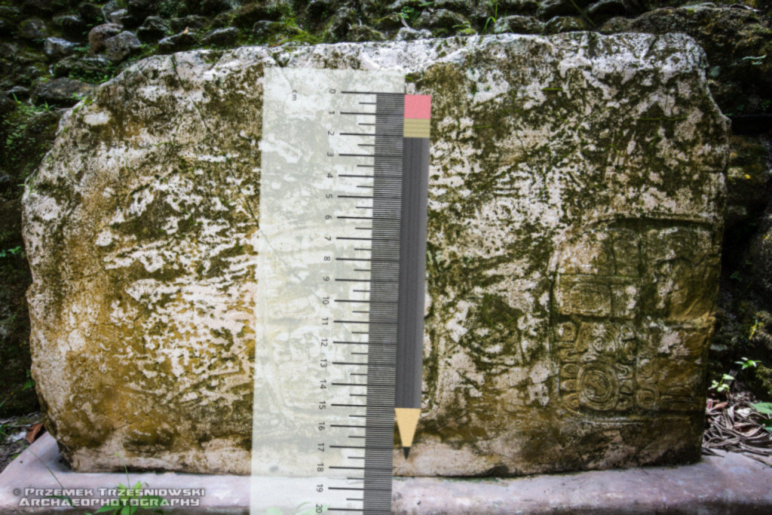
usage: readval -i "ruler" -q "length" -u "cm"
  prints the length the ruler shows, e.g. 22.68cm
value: 17.5cm
